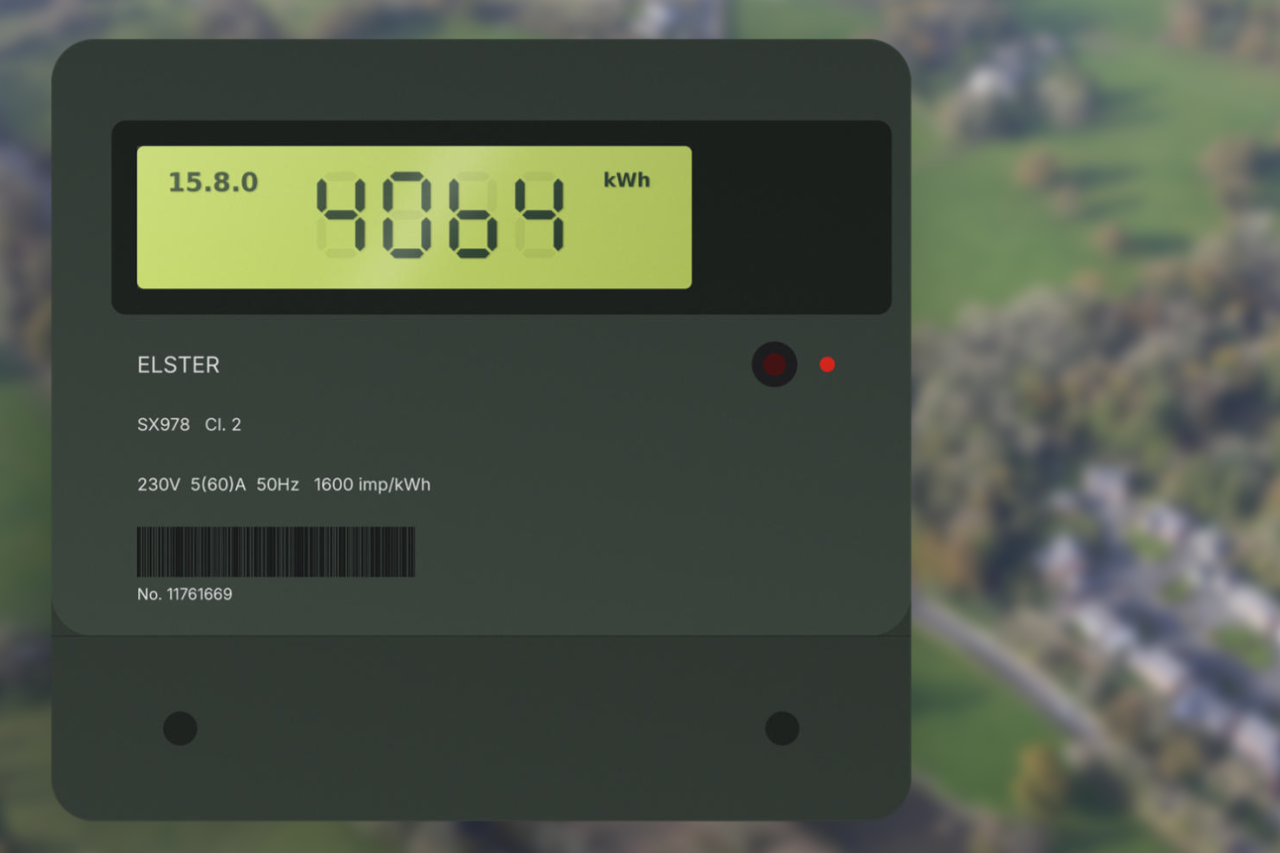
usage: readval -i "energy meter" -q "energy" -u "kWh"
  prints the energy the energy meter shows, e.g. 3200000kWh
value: 4064kWh
